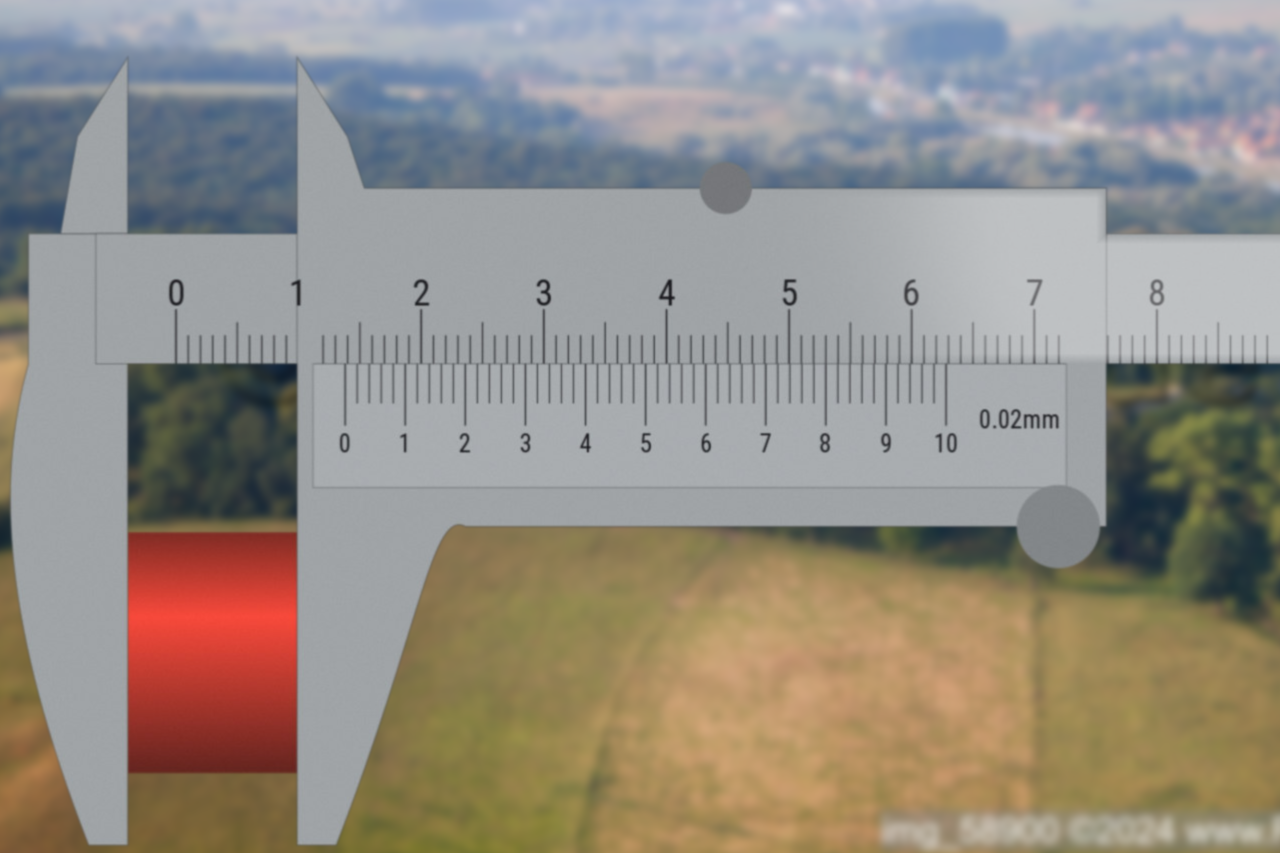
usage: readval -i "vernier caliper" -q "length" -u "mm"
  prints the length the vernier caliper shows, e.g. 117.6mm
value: 13.8mm
